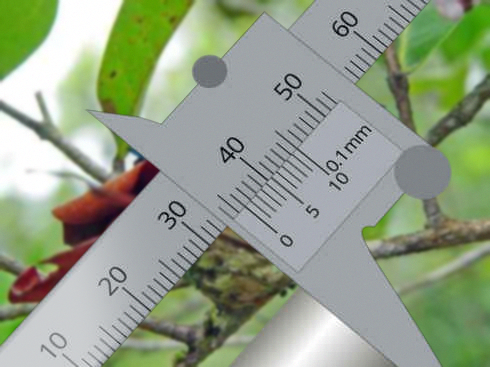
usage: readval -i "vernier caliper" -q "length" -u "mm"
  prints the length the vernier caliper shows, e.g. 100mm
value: 36.0mm
